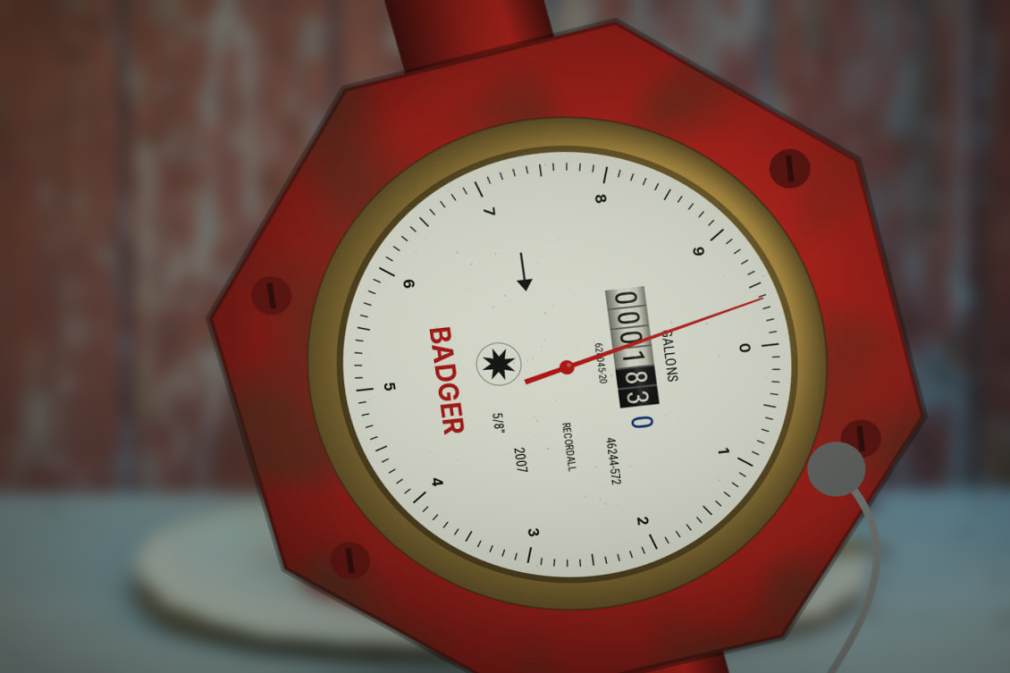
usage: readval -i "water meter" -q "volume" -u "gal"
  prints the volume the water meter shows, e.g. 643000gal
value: 1829.6gal
